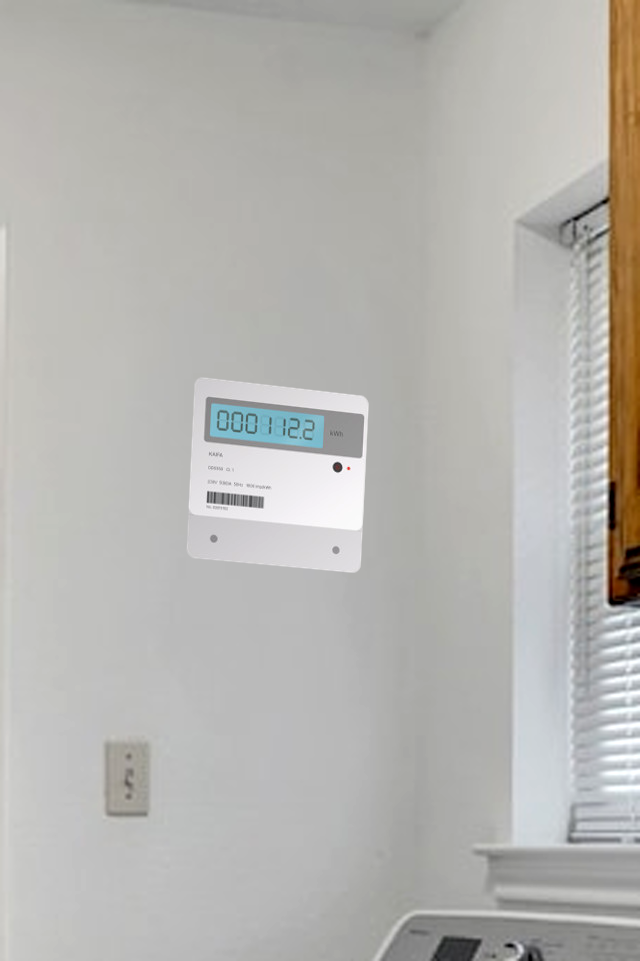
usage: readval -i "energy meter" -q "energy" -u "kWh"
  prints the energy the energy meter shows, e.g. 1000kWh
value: 112.2kWh
